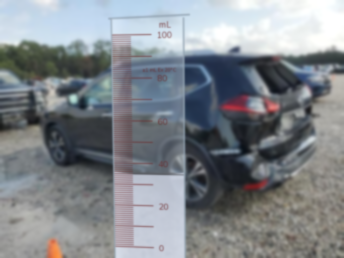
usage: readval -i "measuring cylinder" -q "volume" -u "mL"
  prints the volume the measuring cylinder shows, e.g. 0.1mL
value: 35mL
